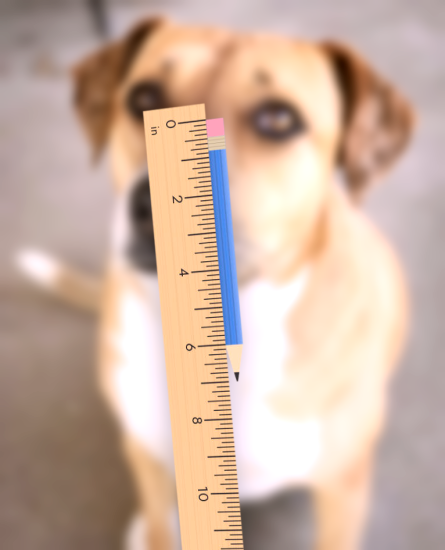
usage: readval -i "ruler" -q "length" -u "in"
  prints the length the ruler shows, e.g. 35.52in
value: 7in
